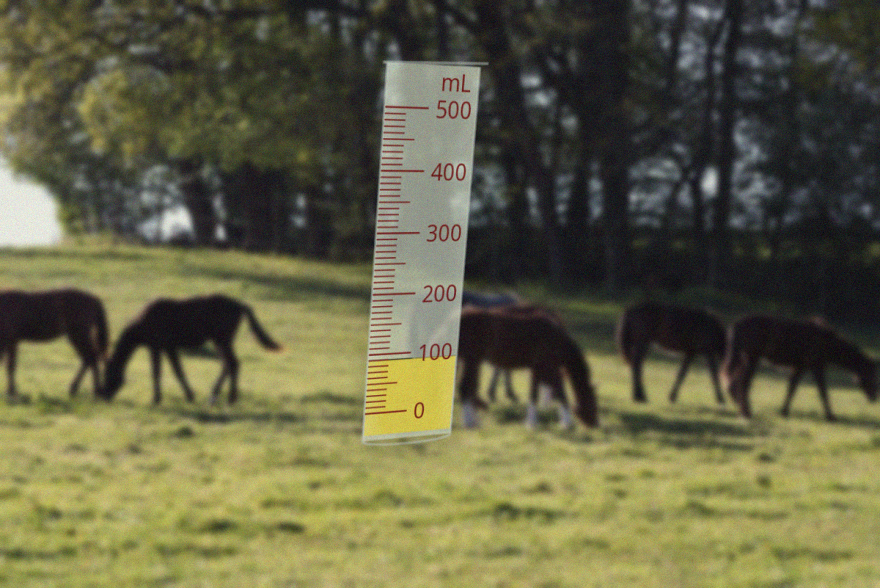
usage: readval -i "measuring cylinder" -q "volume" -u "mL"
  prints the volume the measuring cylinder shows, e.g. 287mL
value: 90mL
